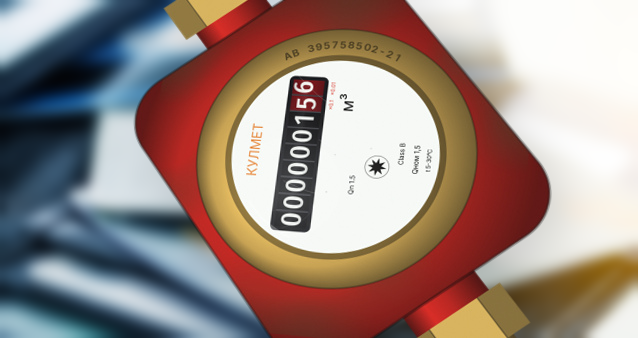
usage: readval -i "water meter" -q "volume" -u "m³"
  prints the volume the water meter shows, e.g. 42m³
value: 1.56m³
